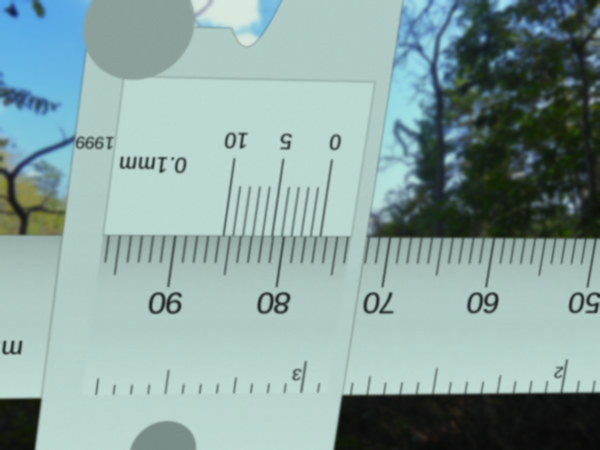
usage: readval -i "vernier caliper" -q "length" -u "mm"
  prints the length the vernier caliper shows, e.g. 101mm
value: 76.6mm
